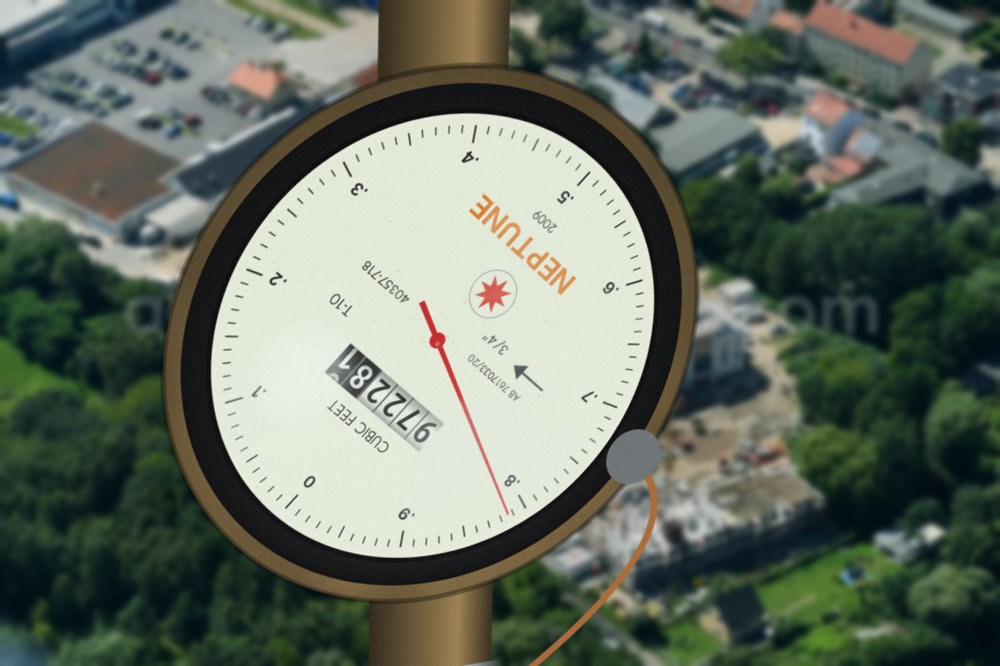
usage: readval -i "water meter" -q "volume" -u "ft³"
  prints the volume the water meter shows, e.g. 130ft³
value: 972280.81ft³
